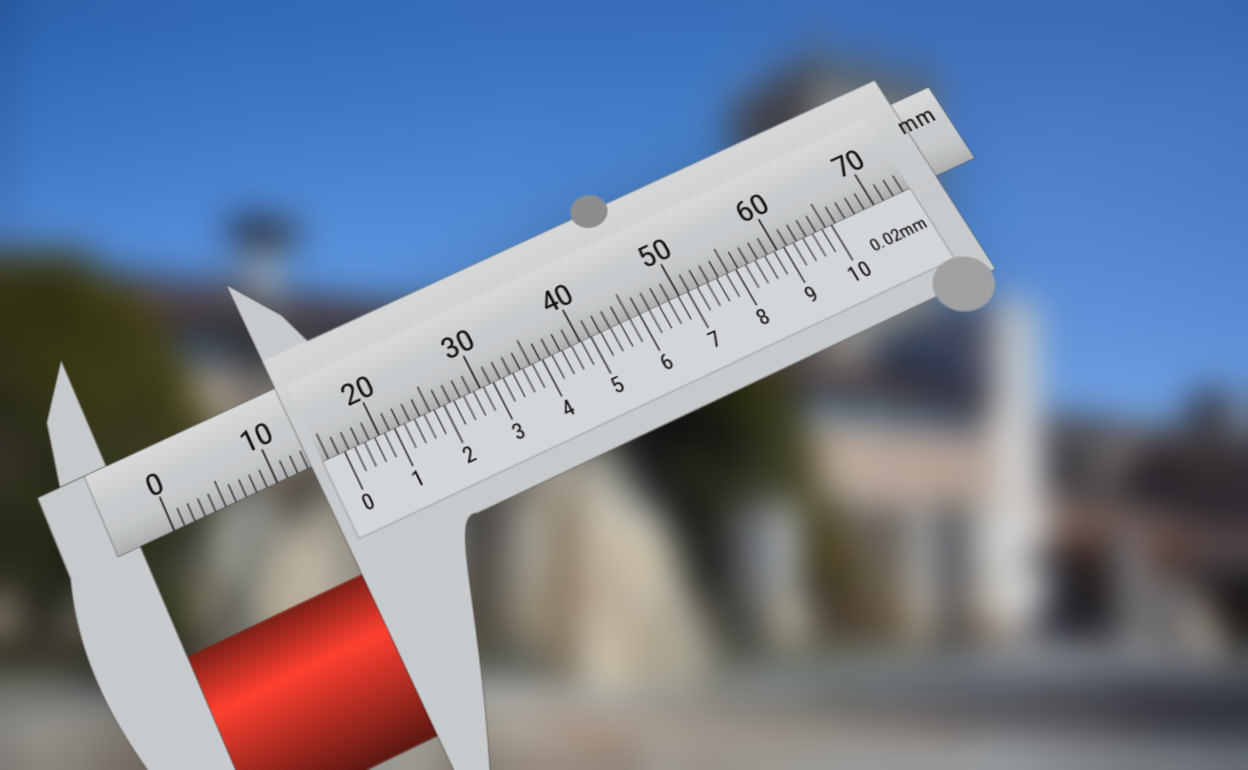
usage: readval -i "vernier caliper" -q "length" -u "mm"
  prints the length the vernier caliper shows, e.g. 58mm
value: 16.6mm
